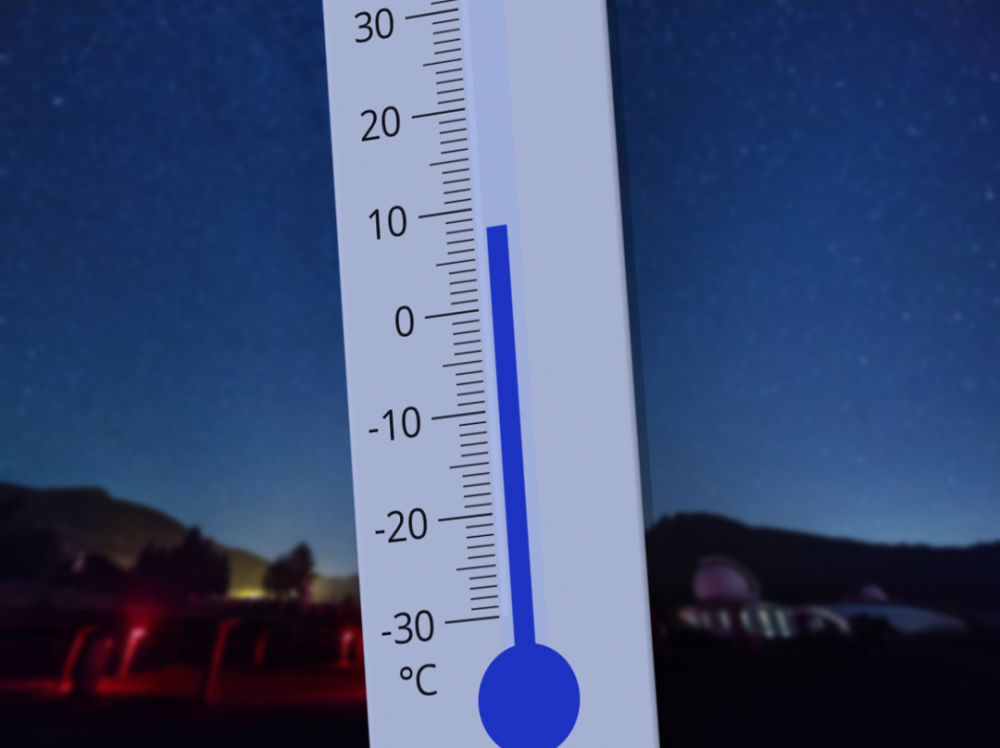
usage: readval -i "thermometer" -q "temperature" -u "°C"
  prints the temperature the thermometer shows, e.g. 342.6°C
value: 8°C
